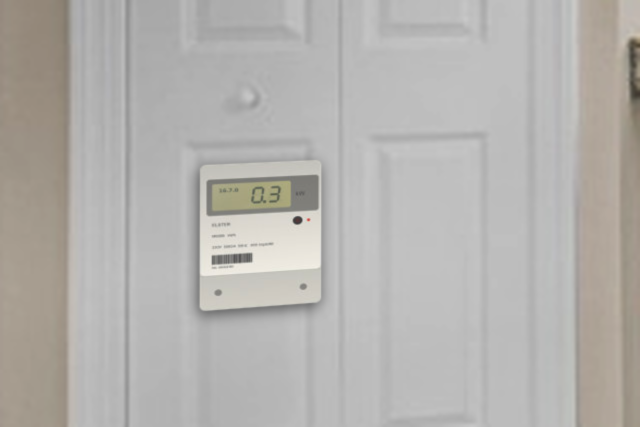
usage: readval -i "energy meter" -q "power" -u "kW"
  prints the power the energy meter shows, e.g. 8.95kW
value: 0.3kW
